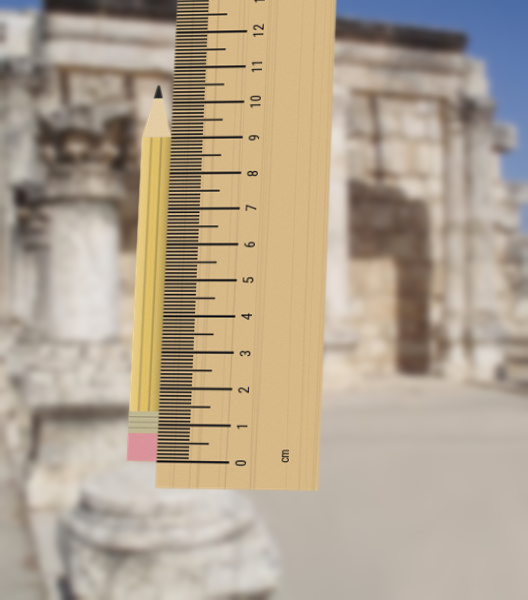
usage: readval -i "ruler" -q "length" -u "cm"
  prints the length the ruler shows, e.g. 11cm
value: 10.5cm
